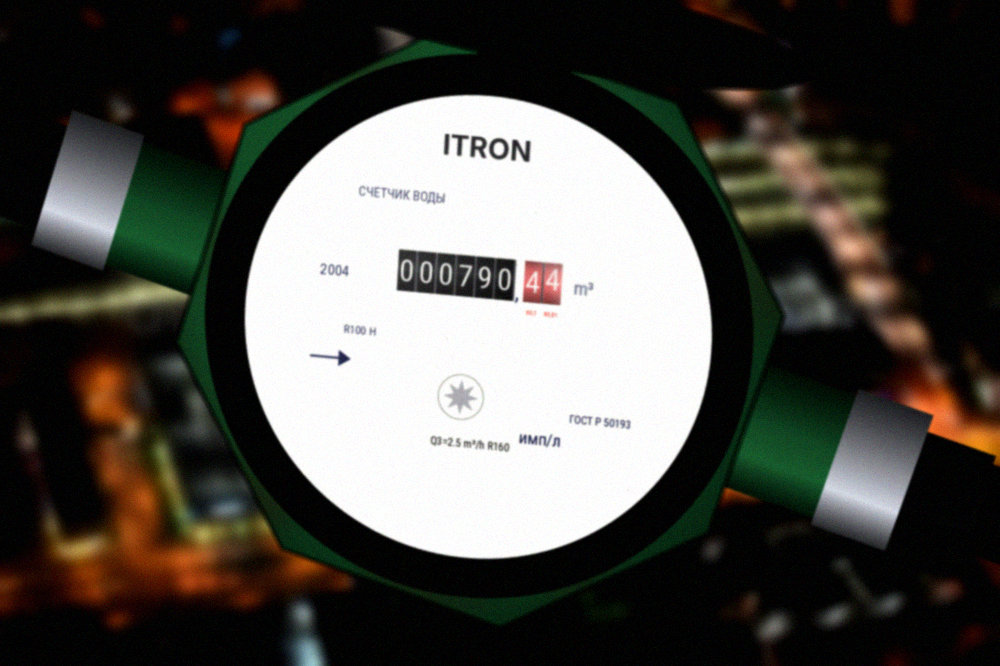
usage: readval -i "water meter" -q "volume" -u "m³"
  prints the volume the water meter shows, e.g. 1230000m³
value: 790.44m³
